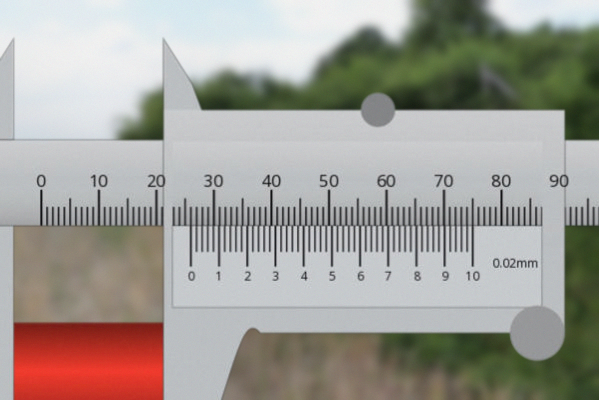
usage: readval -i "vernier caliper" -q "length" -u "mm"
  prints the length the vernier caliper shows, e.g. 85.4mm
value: 26.0mm
